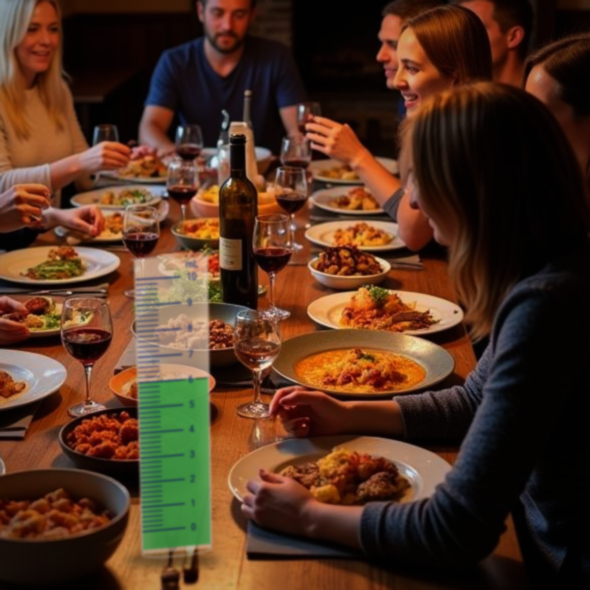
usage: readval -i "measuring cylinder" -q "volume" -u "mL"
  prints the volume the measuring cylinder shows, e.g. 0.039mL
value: 6mL
